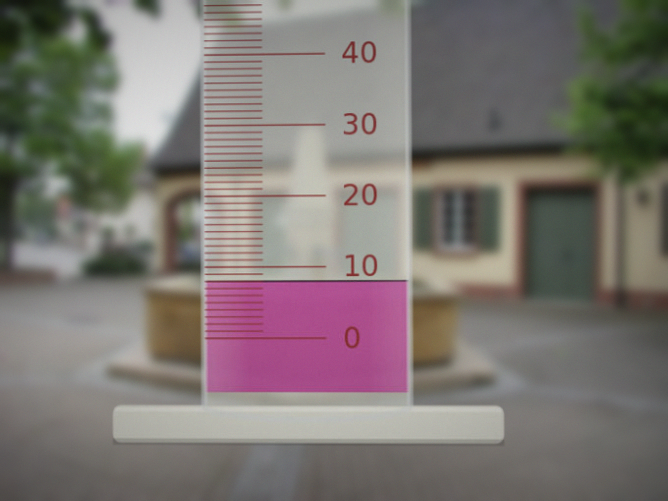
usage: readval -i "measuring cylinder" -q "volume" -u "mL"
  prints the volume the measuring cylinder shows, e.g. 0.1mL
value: 8mL
